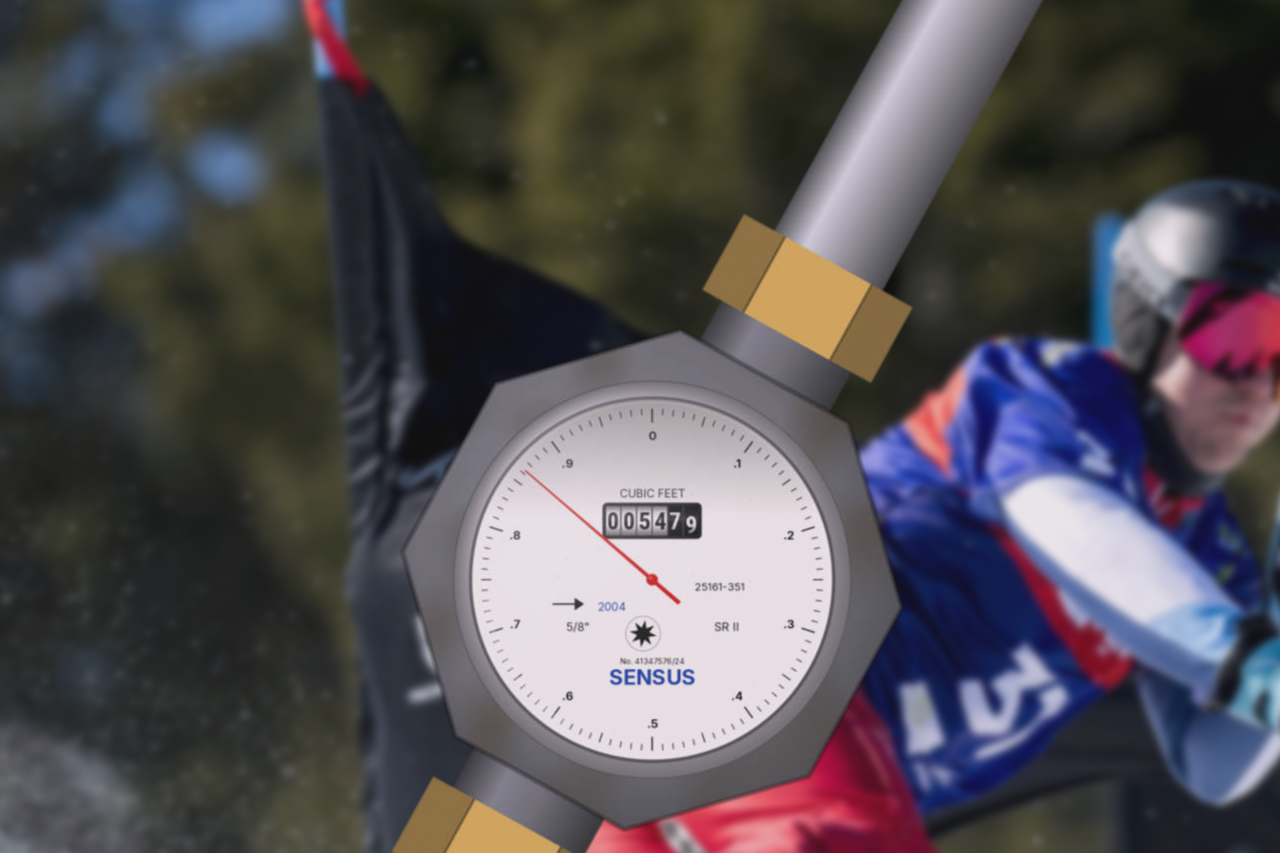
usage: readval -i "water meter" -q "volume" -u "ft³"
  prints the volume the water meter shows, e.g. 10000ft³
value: 5478.86ft³
